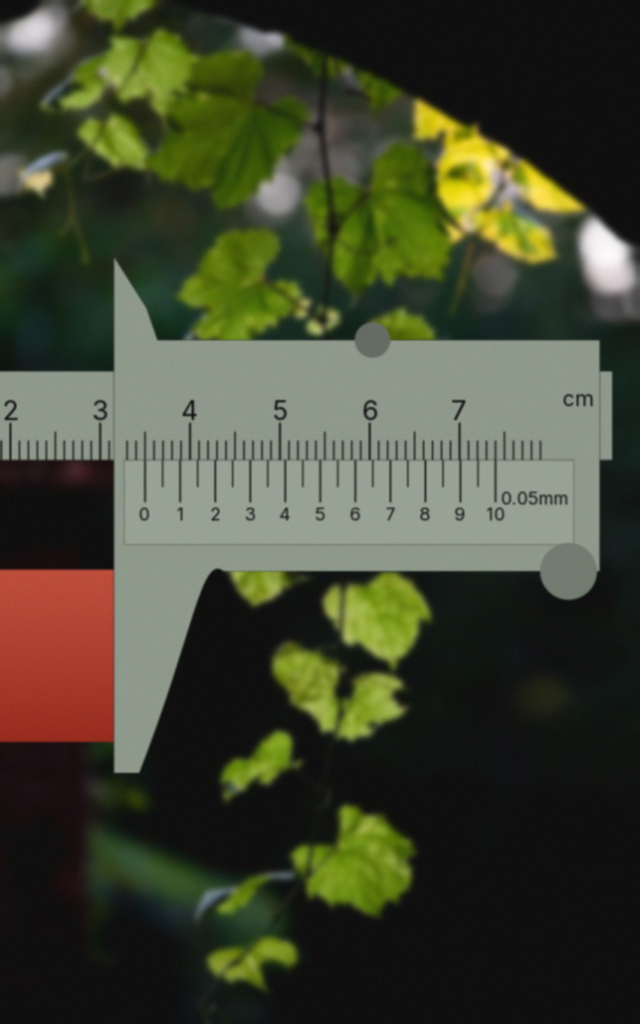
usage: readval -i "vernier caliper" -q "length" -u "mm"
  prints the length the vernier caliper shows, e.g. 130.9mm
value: 35.0mm
